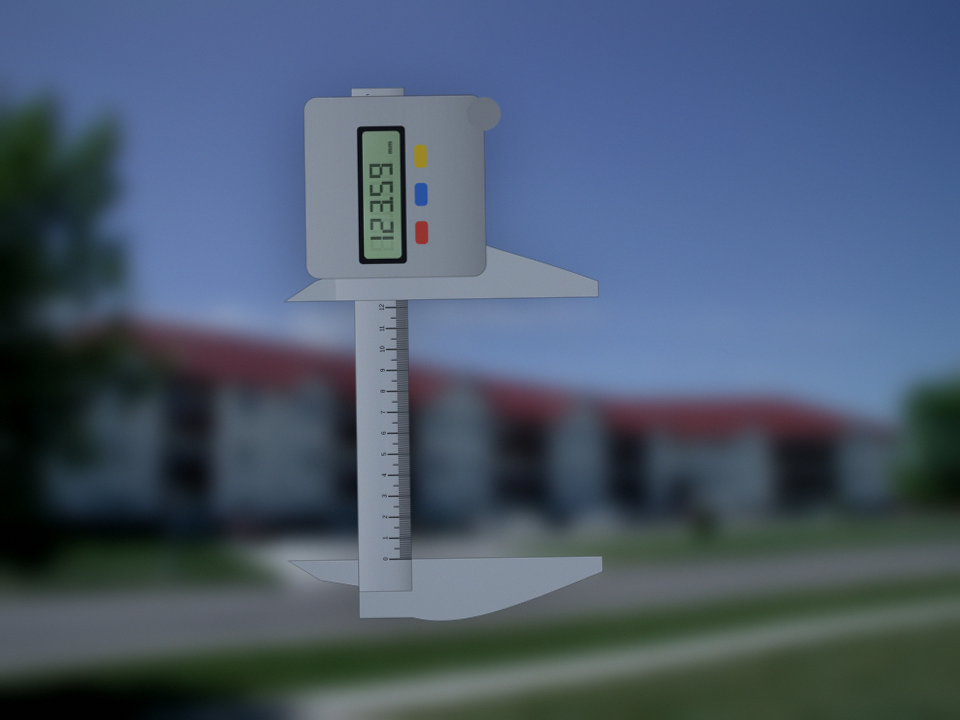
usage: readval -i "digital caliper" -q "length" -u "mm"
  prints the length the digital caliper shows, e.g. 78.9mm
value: 123.59mm
